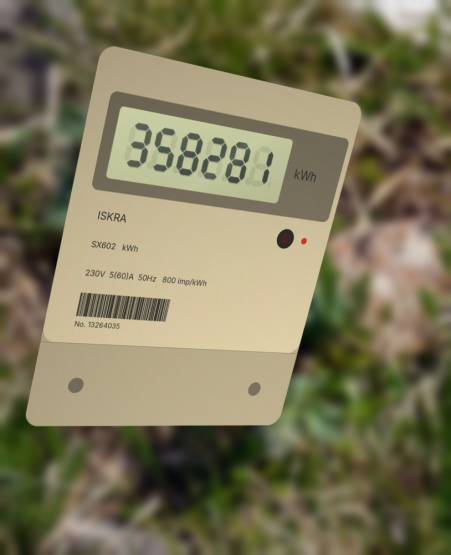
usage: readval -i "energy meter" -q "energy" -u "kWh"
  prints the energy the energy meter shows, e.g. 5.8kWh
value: 358281kWh
